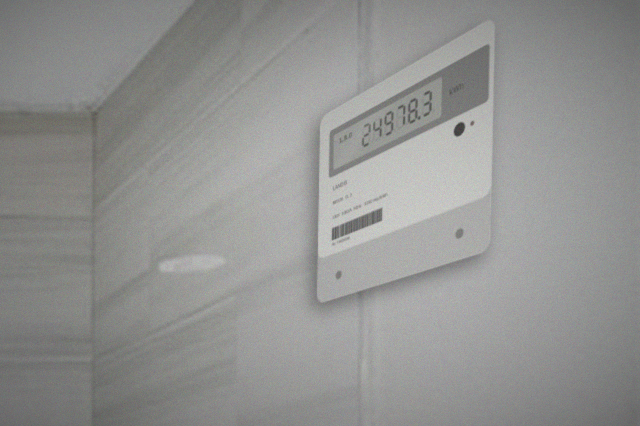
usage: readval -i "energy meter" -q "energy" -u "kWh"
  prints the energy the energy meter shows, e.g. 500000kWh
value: 24978.3kWh
